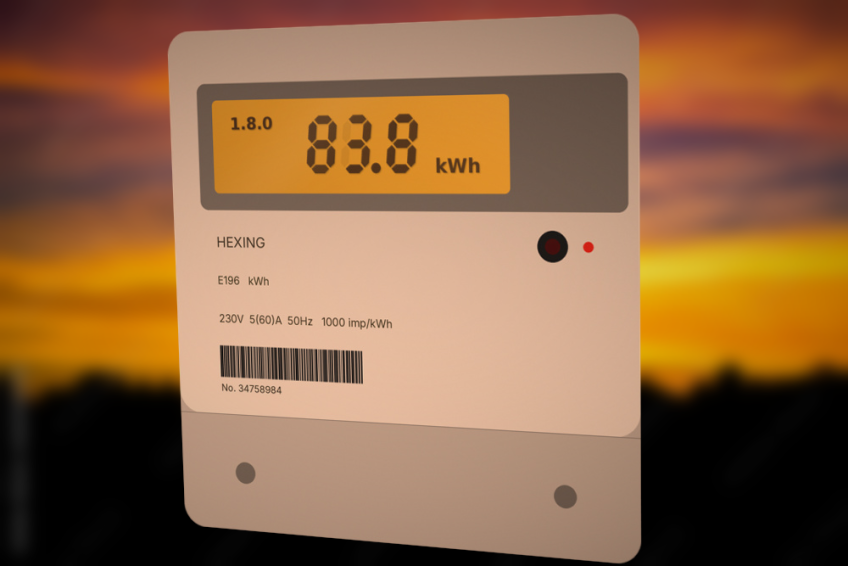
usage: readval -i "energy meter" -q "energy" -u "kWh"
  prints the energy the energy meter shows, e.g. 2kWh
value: 83.8kWh
